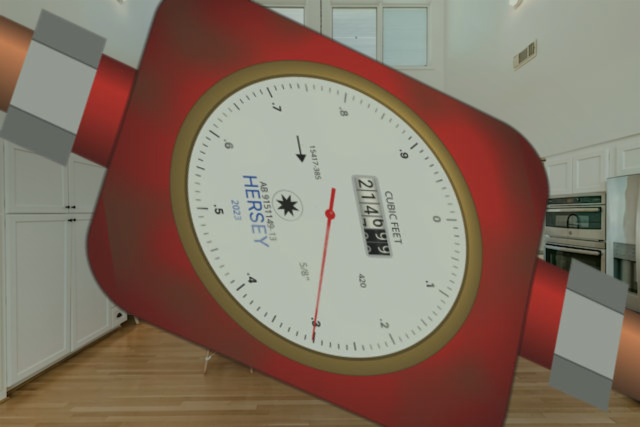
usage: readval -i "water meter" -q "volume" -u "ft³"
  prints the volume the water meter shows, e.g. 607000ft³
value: 214699.30ft³
